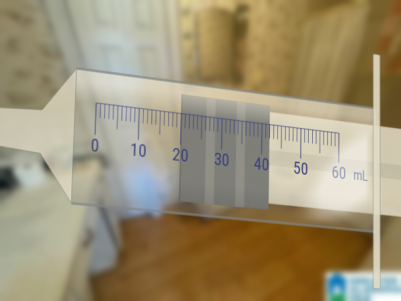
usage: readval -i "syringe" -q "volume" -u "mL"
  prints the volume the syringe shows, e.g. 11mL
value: 20mL
